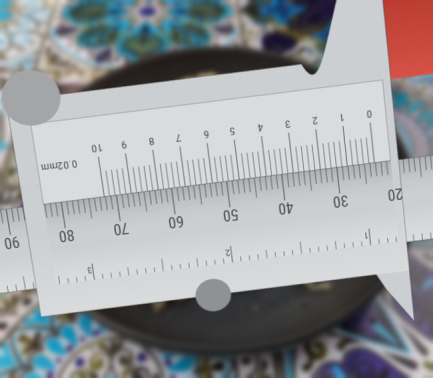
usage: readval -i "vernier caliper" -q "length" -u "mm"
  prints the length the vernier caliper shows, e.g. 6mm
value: 23.2mm
